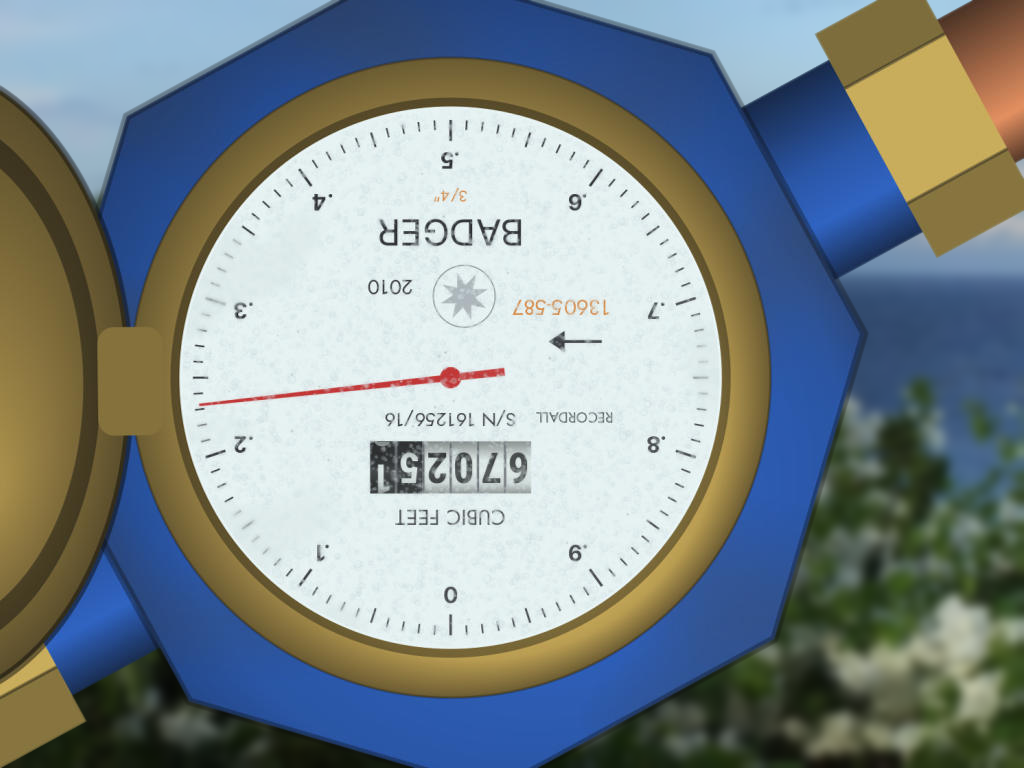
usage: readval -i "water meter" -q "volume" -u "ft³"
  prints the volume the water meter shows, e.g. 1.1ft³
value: 670251.23ft³
